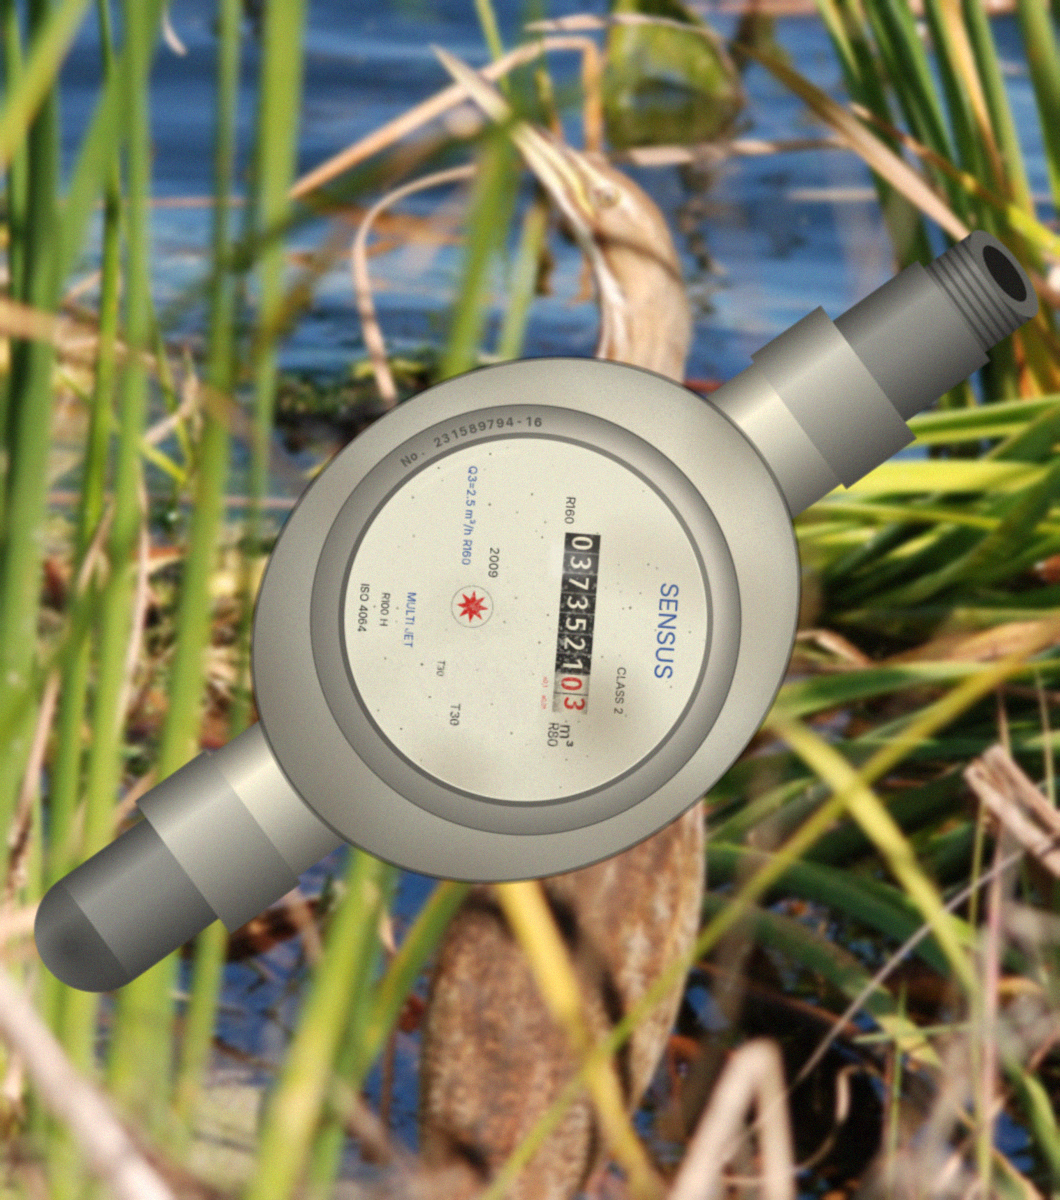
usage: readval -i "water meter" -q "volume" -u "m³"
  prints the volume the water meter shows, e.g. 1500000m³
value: 373521.03m³
